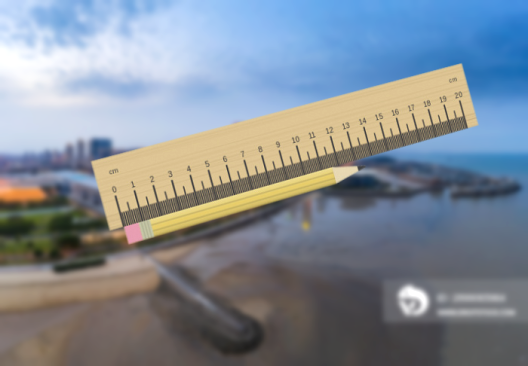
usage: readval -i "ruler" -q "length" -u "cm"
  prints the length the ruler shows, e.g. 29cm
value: 13.5cm
